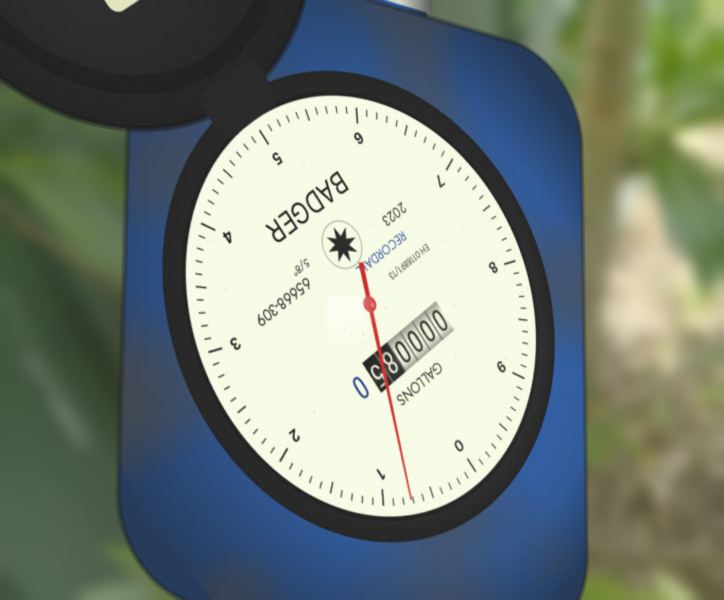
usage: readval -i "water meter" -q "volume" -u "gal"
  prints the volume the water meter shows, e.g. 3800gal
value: 850.7gal
